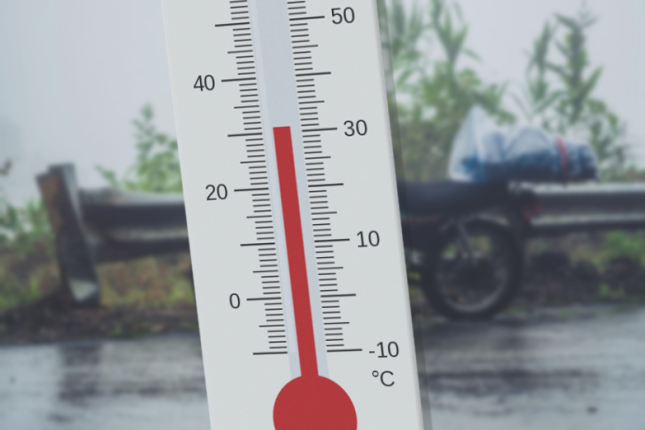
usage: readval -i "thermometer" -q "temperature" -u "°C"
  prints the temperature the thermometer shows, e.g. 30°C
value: 31°C
